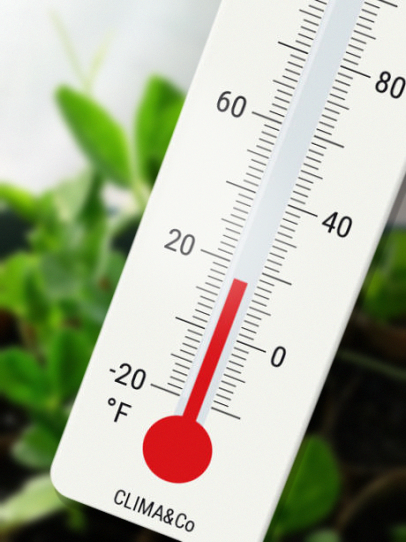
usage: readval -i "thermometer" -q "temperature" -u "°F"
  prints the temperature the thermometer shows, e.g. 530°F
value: 16°F
